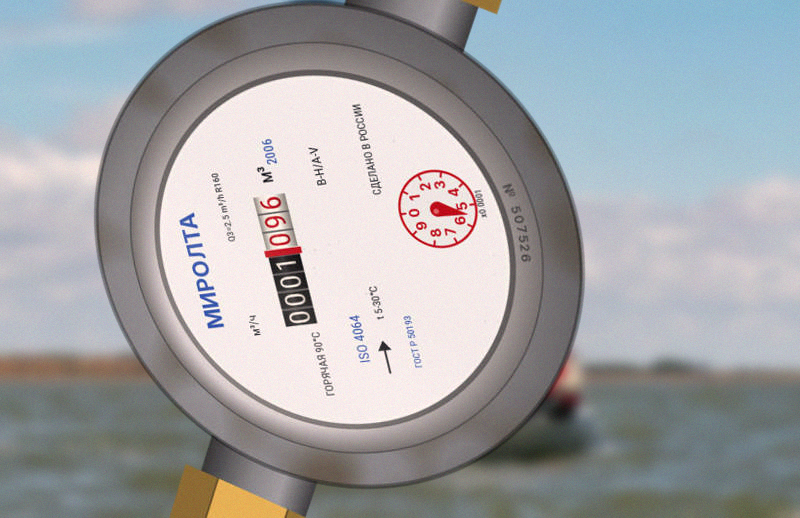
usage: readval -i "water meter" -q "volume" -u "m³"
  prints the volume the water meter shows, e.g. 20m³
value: 1.0965m³
